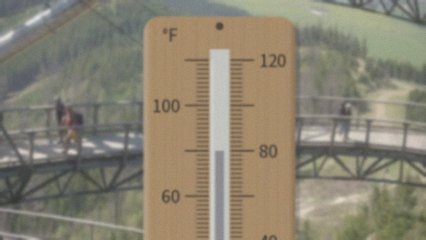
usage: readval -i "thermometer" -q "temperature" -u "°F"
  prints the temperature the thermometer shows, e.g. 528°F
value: 80°F
